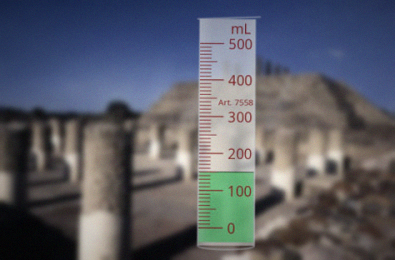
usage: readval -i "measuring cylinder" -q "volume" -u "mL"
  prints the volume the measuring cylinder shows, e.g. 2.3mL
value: 150mL
